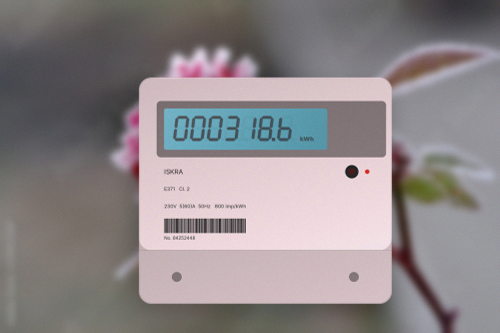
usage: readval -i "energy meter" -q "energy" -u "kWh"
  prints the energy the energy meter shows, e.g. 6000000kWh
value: 318.6kWh
